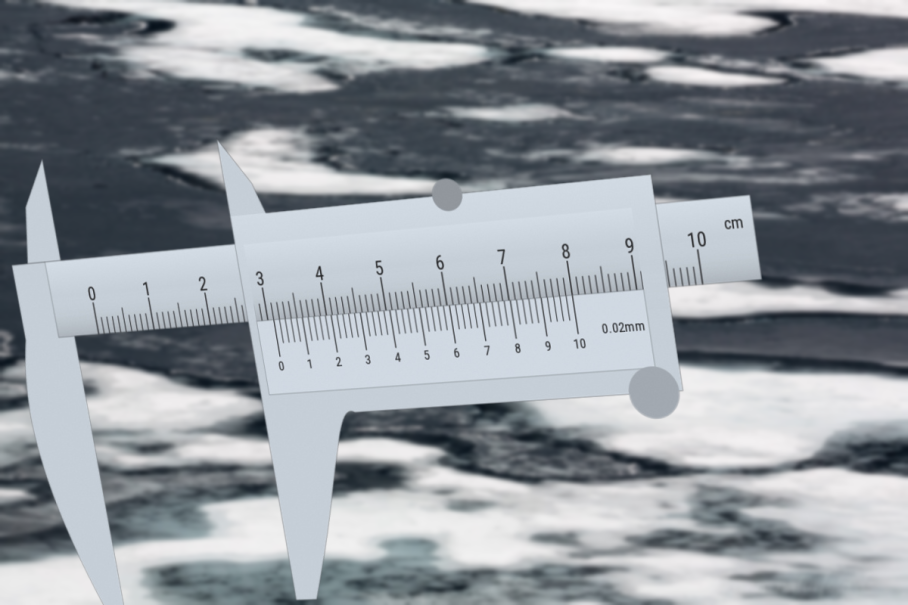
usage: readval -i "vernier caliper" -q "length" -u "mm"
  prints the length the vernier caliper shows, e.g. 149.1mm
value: 31.0mm
